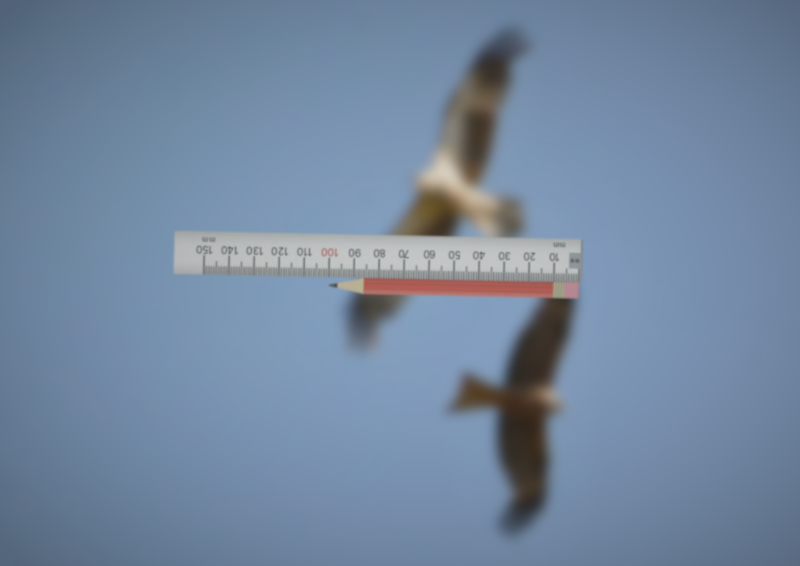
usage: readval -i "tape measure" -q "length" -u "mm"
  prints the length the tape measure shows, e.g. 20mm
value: 100mm
